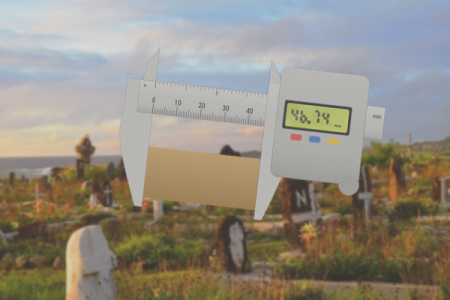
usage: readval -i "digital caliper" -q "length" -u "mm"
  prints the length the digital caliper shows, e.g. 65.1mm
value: 46.74mm
